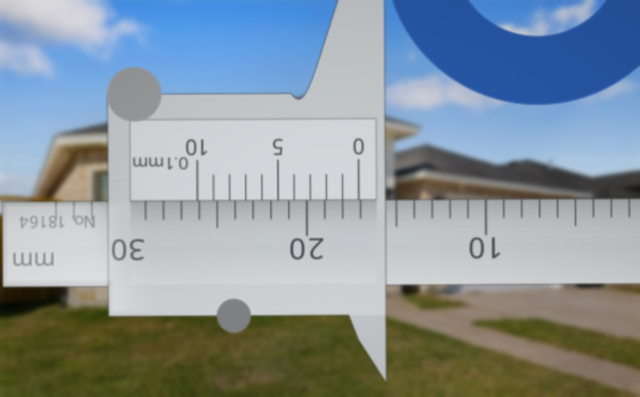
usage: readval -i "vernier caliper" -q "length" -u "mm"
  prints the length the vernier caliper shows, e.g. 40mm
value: 17.1mm
